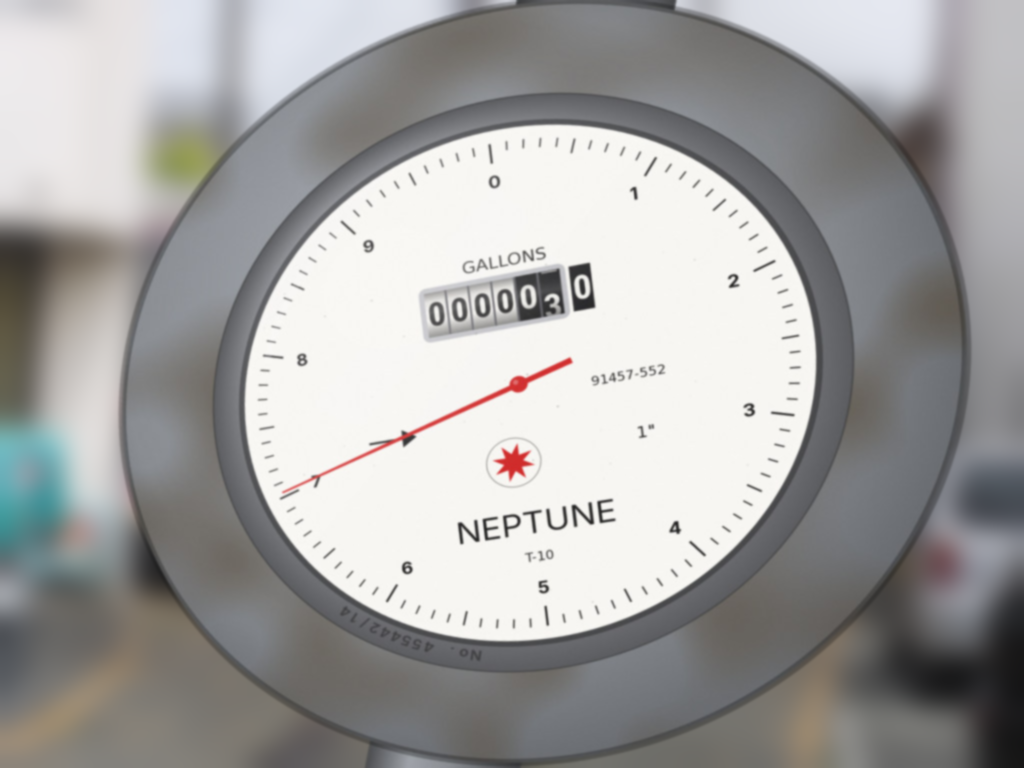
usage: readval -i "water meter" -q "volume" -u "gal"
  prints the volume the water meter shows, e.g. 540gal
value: 27.0gal
